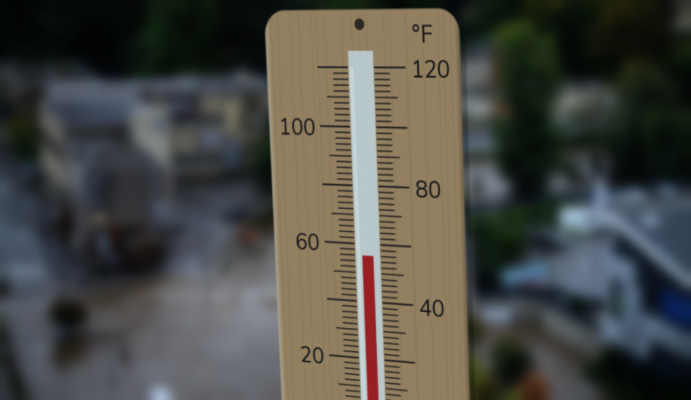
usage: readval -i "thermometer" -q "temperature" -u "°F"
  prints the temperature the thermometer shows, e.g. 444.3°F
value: 56°F
